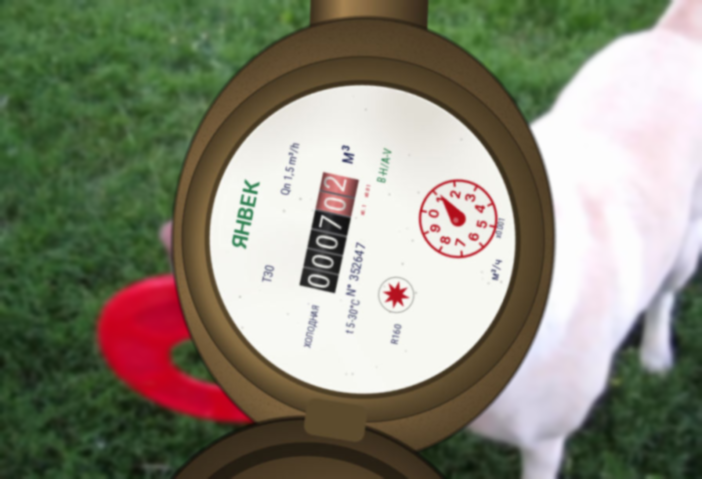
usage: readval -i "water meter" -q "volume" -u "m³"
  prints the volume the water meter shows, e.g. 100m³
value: 7.021m³
